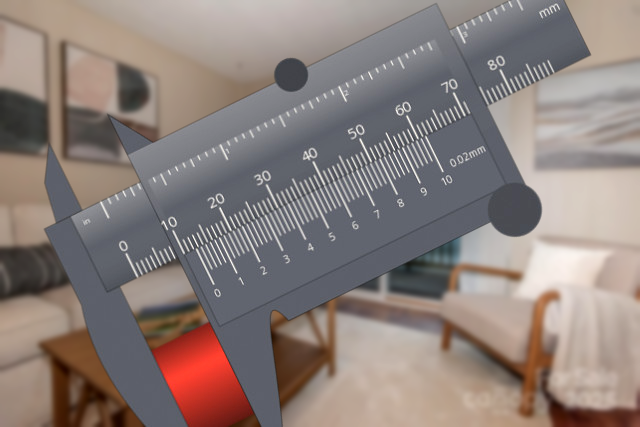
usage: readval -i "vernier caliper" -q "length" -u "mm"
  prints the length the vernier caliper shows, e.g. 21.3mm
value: 12.5mm
